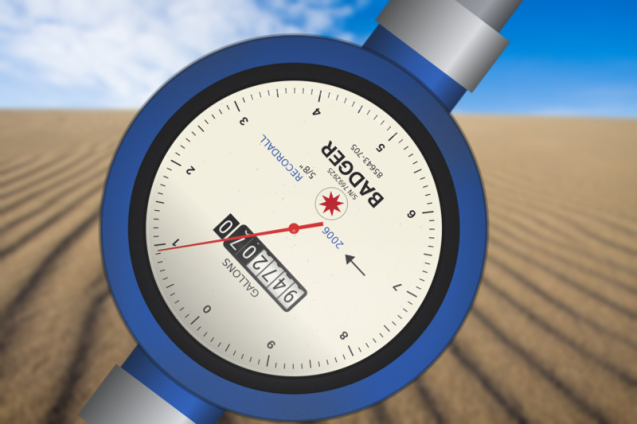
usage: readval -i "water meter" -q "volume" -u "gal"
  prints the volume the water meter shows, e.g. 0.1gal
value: 9472070.9gal
